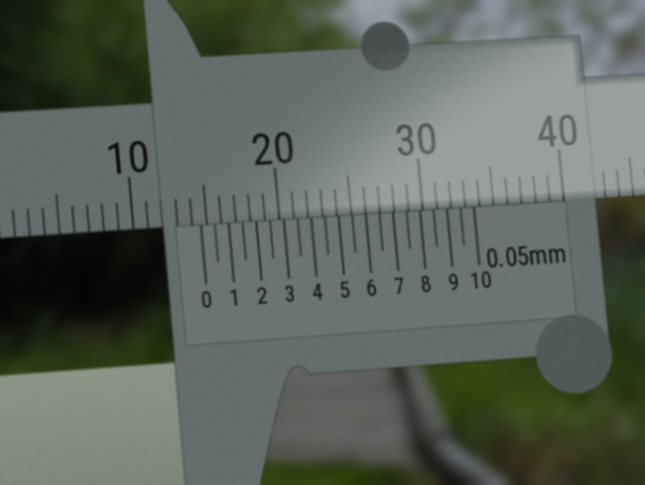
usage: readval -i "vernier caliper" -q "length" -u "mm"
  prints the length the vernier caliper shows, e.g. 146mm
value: 14.6mm
